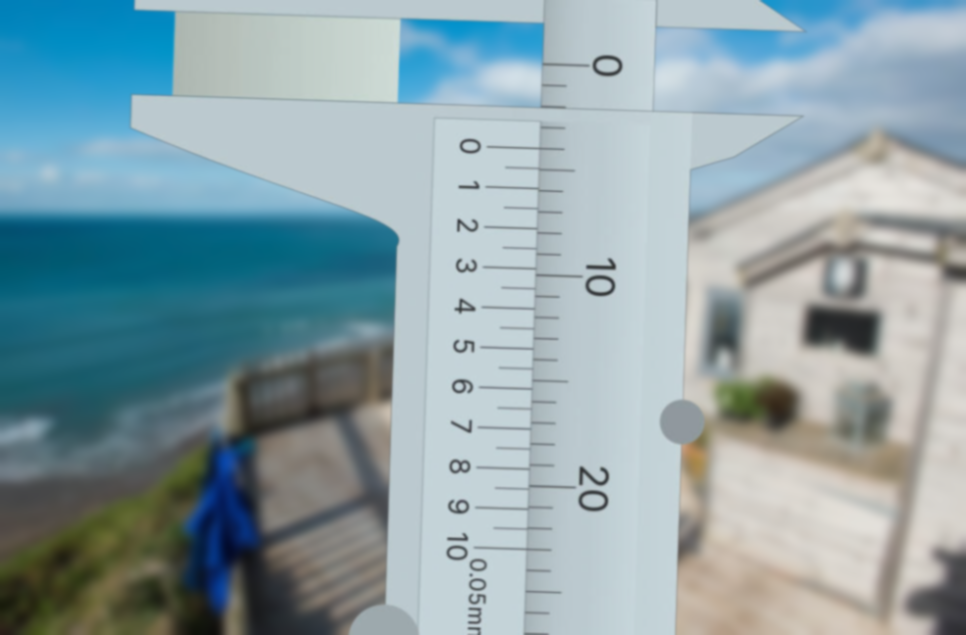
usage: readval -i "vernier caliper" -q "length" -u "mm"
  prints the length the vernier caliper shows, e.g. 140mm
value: 4.0mm
